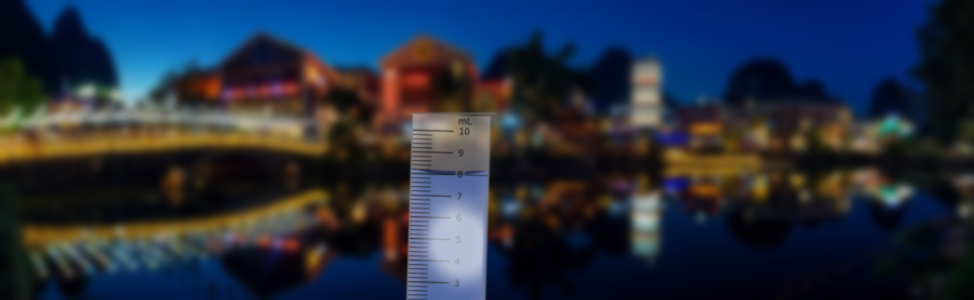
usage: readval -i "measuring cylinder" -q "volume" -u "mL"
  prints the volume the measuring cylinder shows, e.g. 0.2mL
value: 8mL
